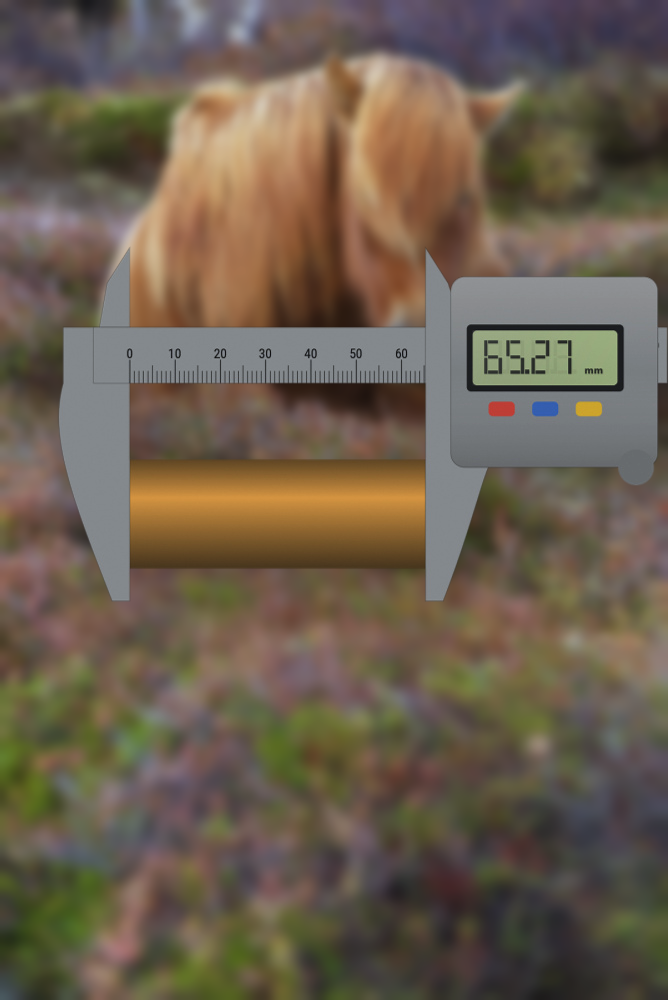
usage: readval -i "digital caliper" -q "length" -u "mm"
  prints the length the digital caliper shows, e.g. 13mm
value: 65.27mm
